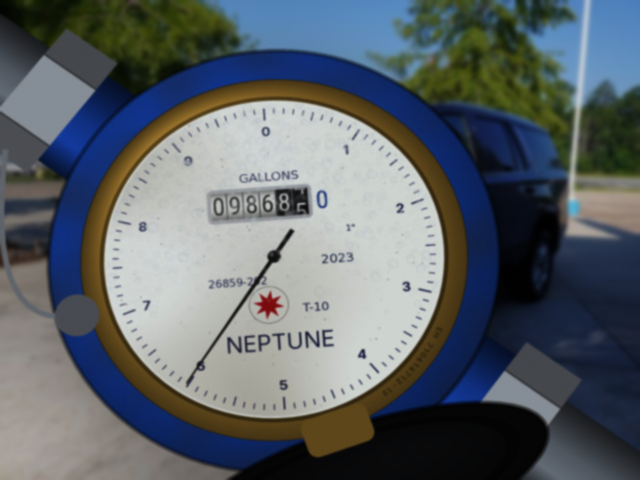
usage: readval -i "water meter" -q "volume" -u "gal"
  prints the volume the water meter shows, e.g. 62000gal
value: 986846.0gal
